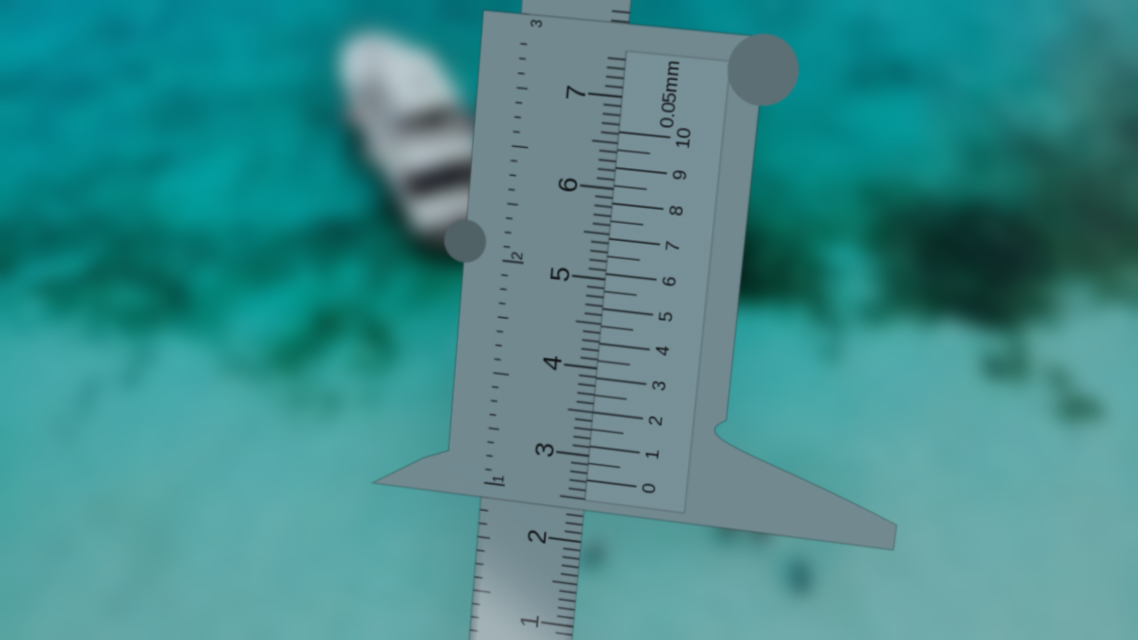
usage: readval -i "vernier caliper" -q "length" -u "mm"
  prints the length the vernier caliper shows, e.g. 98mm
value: 27.2mm
